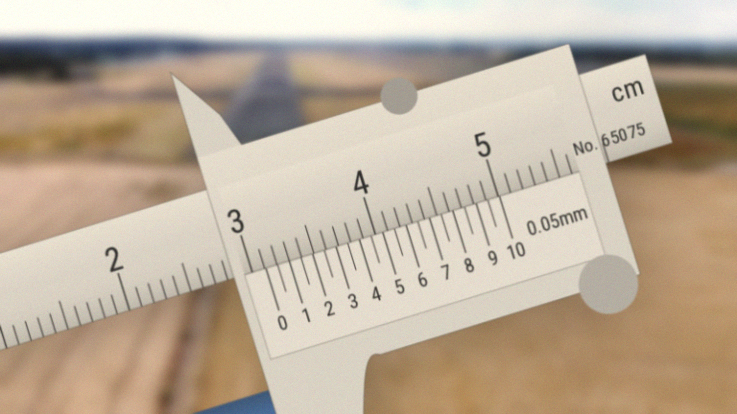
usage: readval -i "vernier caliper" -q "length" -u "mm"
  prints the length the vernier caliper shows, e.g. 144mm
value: 31.1mm
